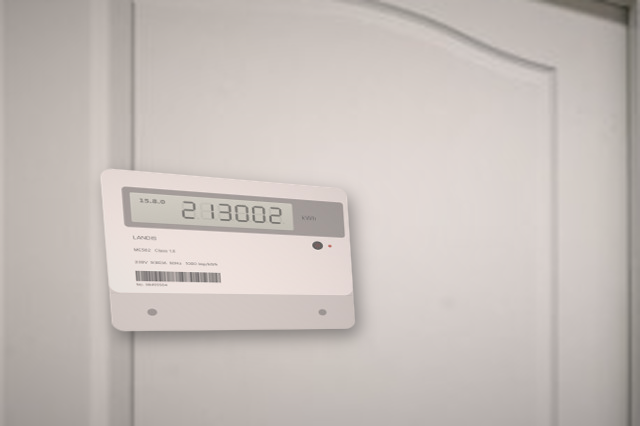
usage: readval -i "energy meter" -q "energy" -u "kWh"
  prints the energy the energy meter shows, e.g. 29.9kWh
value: 213002kWh
